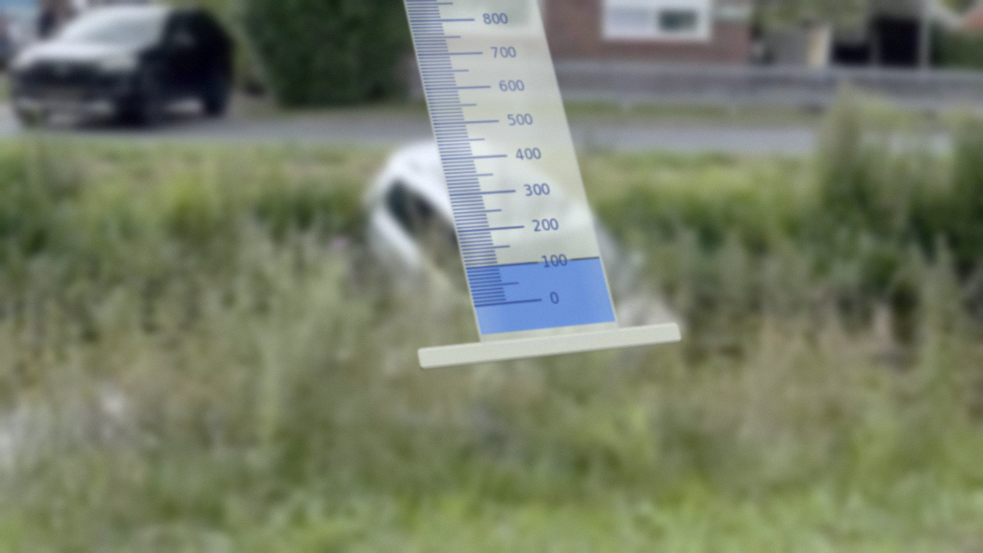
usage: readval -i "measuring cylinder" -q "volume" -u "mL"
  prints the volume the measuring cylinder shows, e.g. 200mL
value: 100mL
